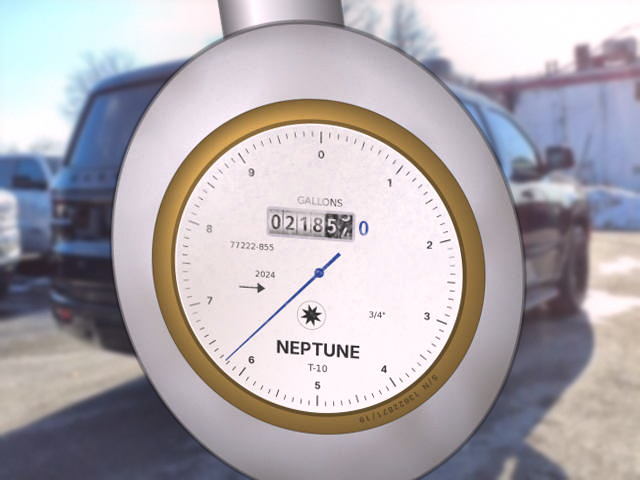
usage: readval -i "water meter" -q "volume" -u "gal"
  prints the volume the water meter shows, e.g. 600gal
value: 218536.2gal
